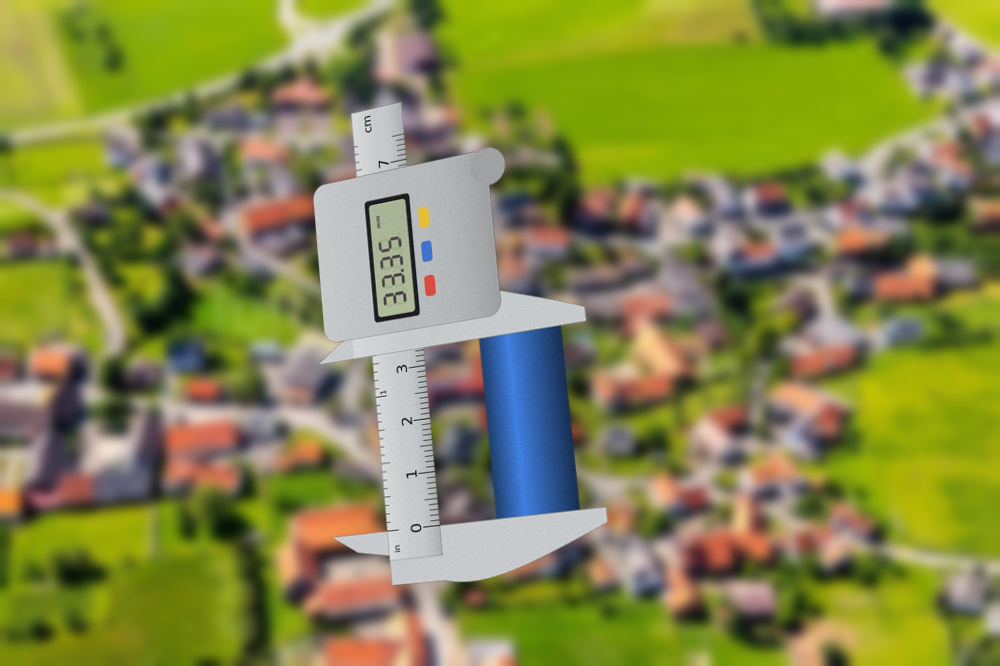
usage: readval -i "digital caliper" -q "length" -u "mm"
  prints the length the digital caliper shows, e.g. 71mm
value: 33.35mm
